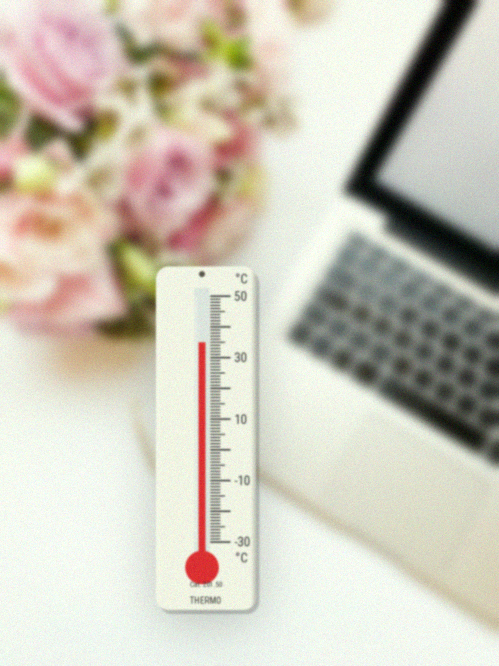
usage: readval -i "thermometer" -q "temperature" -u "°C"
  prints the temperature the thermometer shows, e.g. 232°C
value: 35°C
